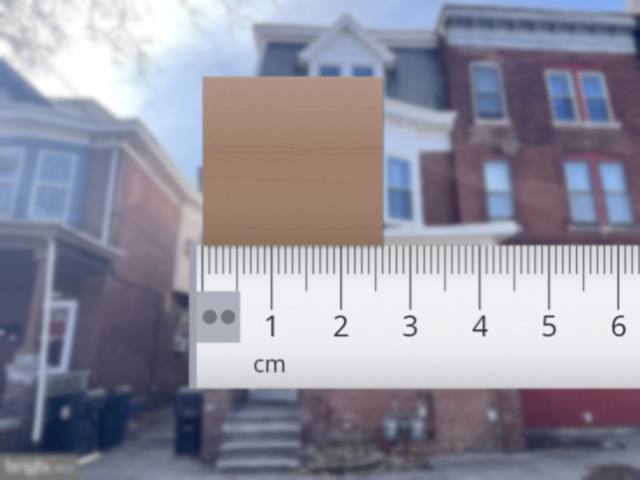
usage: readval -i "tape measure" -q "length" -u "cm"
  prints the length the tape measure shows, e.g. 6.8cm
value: 2.6cm
